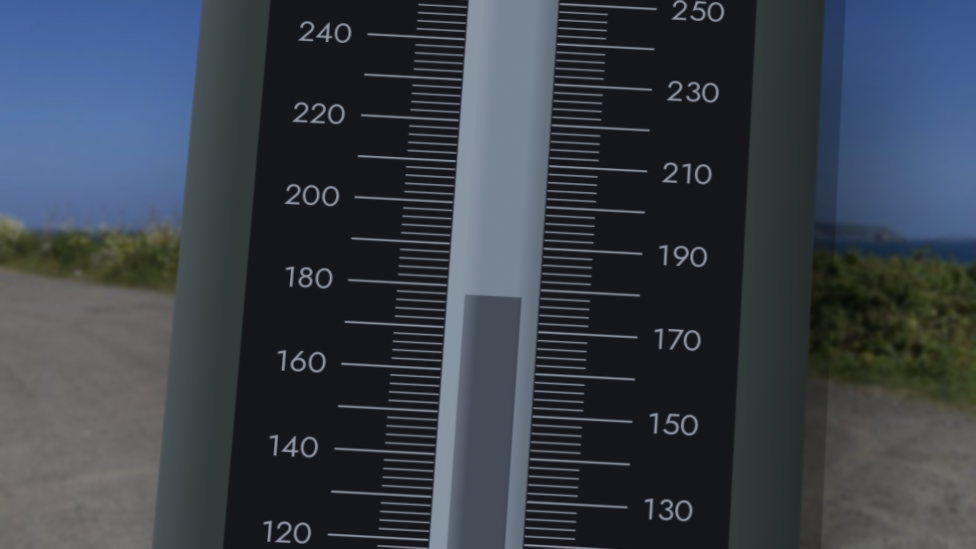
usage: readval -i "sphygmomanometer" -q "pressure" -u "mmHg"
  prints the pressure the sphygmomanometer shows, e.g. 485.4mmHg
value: 178mmHg
